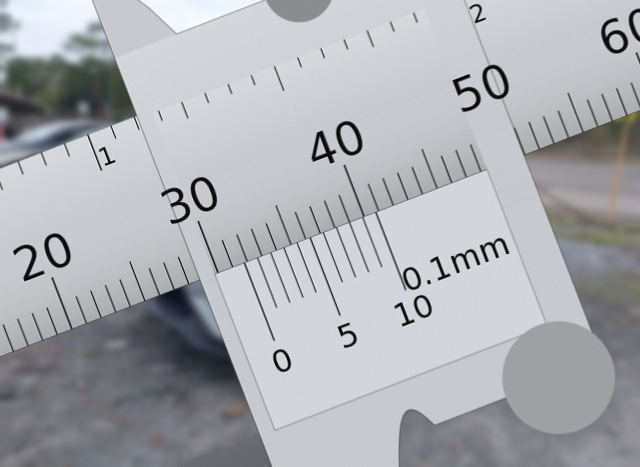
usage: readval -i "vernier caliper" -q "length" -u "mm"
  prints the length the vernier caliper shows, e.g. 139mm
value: 31.8mm
